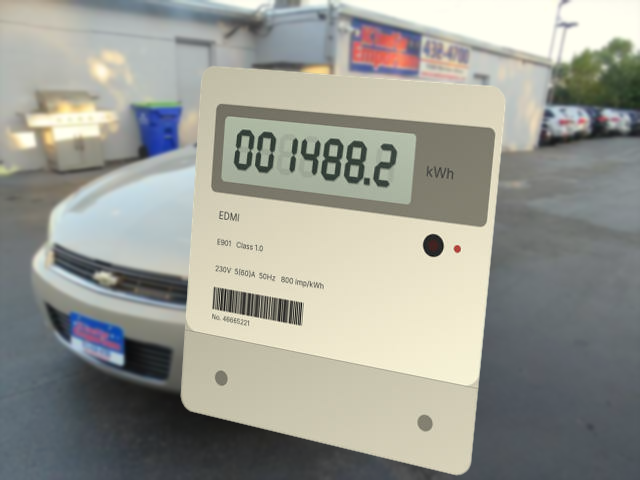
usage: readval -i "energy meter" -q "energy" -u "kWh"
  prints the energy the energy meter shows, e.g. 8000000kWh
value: 1488.2kWh
